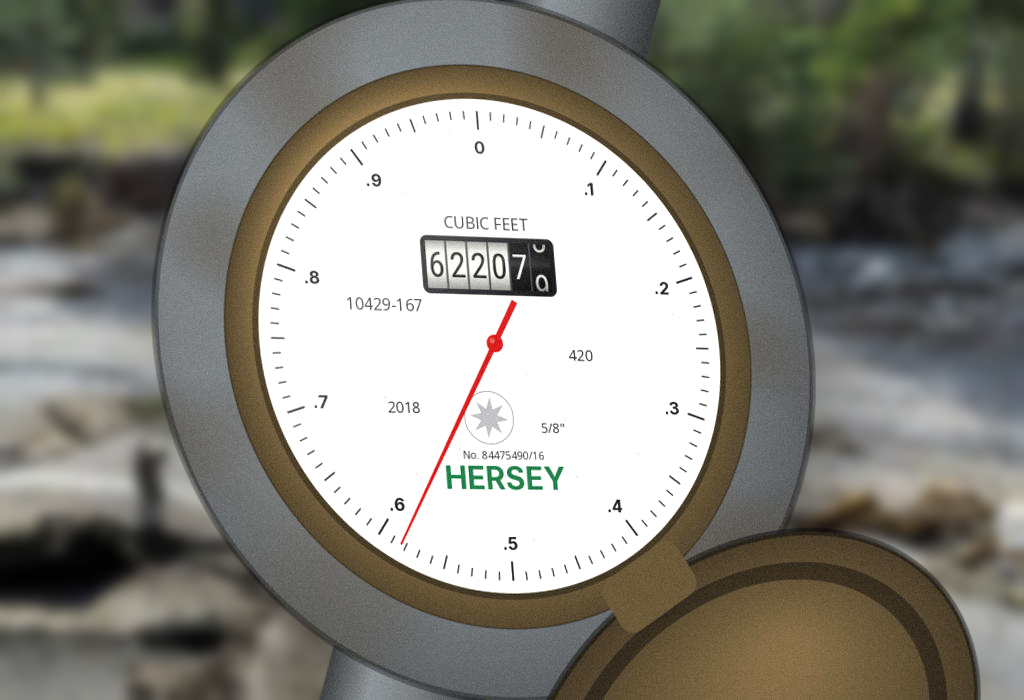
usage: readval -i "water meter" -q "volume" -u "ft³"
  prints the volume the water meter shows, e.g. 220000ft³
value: 622078.58ft³
